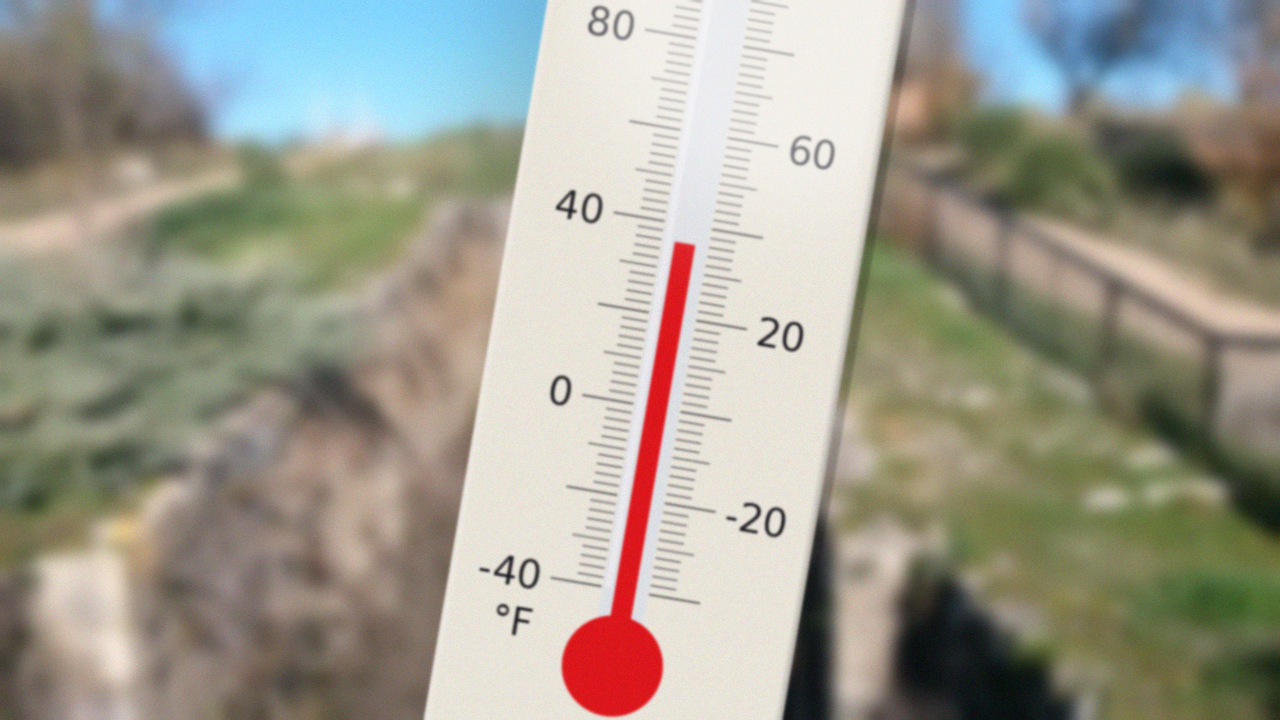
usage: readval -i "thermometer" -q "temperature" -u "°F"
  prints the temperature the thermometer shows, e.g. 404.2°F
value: 36°F
